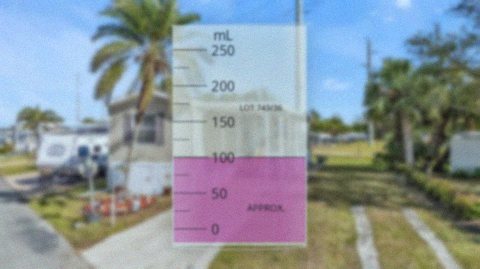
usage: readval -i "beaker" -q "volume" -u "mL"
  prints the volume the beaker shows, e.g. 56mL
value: 100mL
